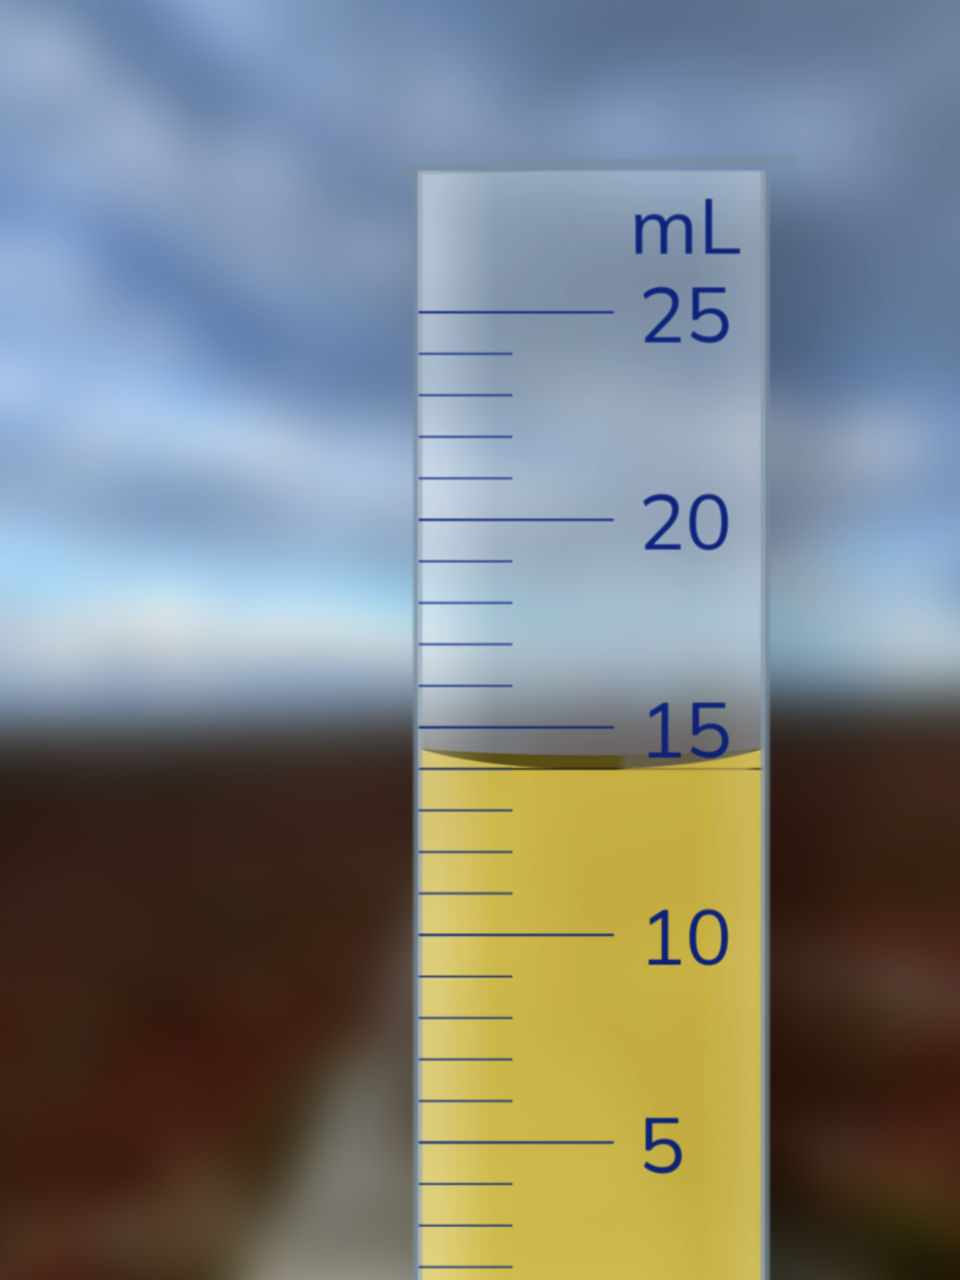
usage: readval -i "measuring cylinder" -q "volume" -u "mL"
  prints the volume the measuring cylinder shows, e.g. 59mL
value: 14mL
